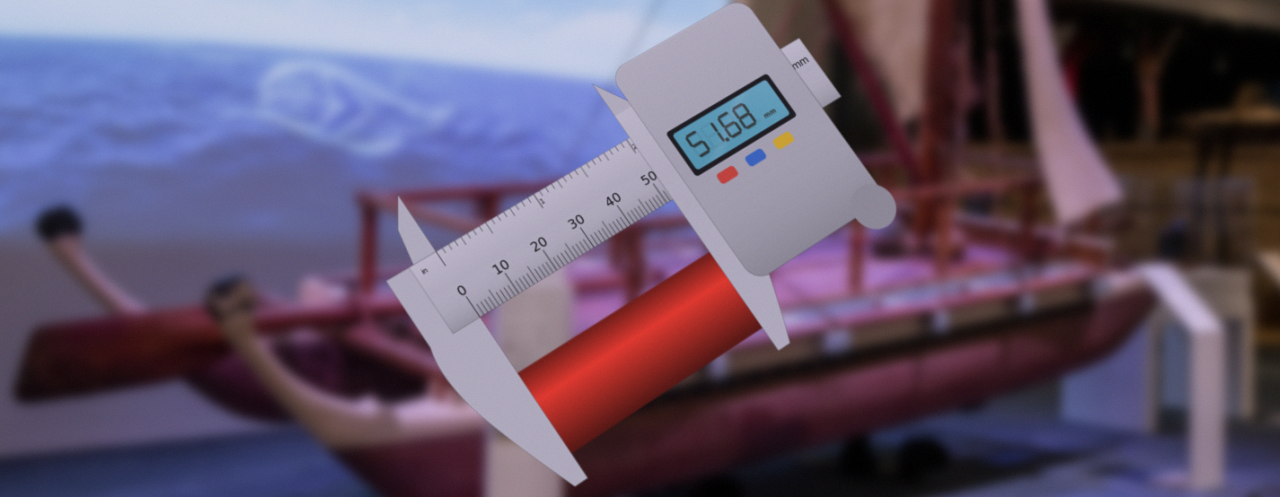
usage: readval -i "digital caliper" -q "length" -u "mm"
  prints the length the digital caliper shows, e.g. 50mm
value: 51.68mm
